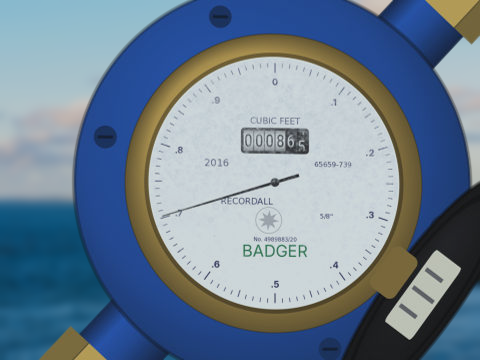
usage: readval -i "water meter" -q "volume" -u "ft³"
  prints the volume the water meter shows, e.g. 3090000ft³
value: 864.70ft³
